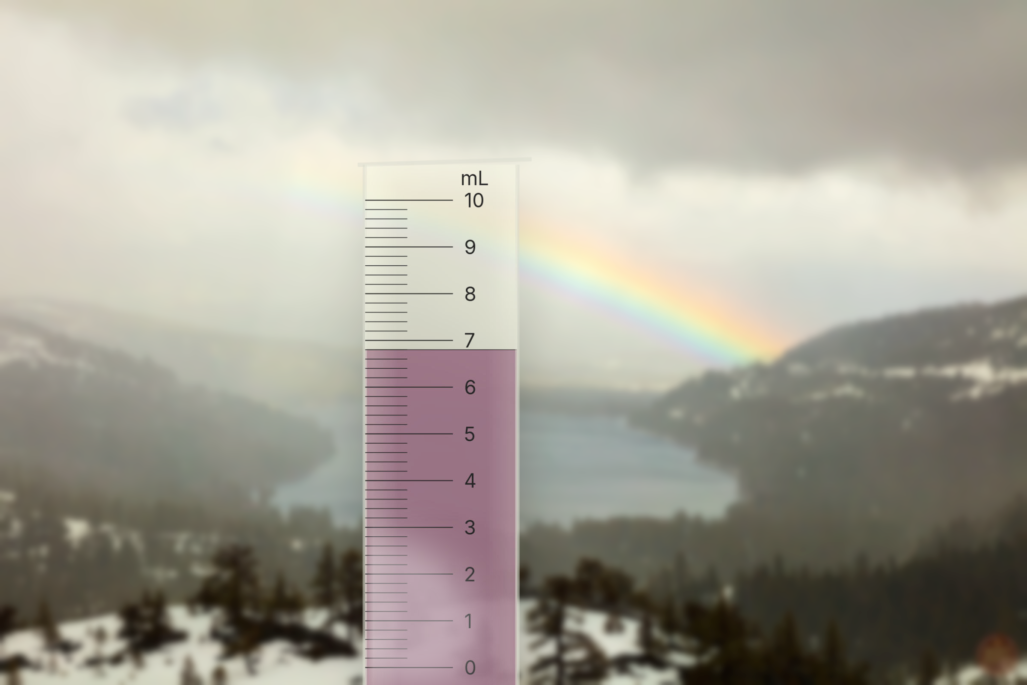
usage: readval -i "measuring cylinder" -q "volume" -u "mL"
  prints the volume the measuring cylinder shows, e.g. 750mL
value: 6.8mL
